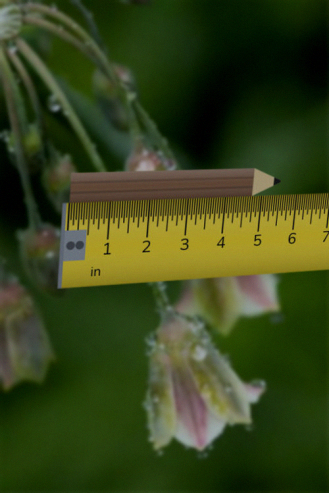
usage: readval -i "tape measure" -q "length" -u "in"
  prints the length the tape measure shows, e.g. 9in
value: 5.5in
